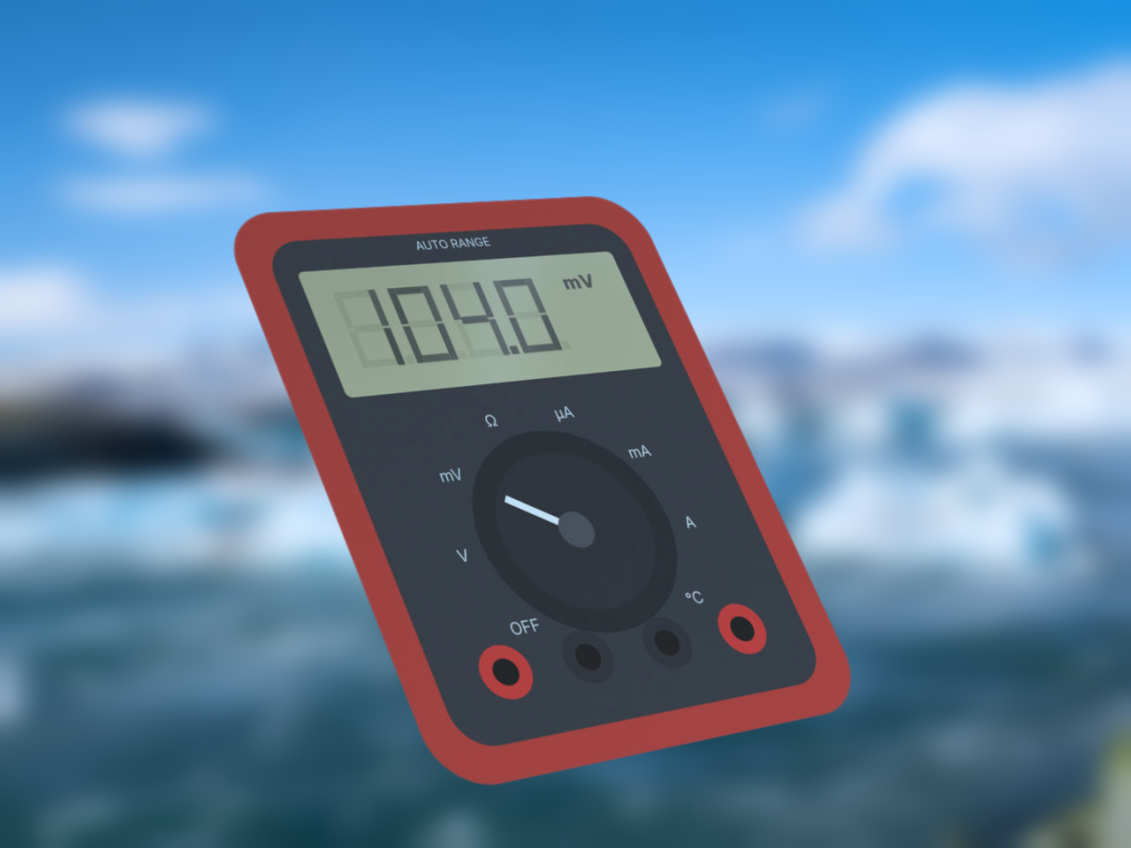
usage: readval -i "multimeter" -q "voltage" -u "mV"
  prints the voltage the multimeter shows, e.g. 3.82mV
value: 104.0mV
